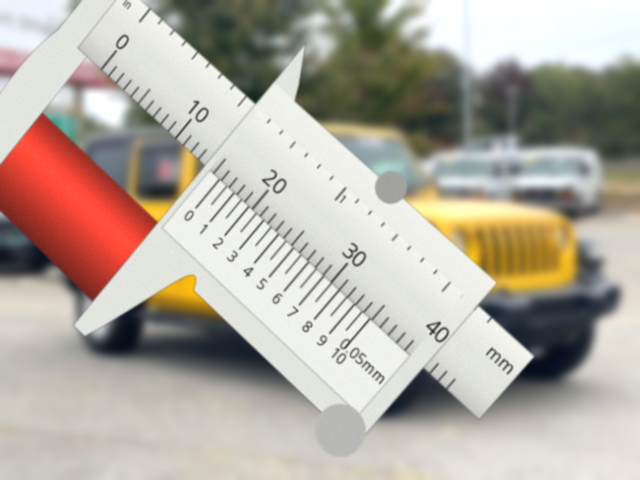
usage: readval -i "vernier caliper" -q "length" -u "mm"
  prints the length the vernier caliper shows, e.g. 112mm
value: 15.8mm
